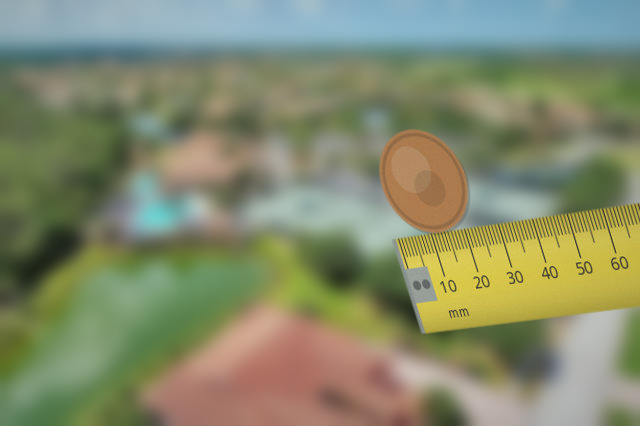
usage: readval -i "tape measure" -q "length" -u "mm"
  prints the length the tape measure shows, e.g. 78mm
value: 25mm
